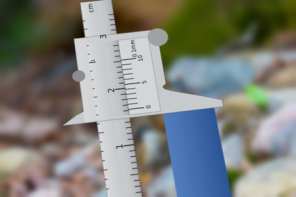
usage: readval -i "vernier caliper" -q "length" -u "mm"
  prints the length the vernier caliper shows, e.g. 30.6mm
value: 16.2mm
